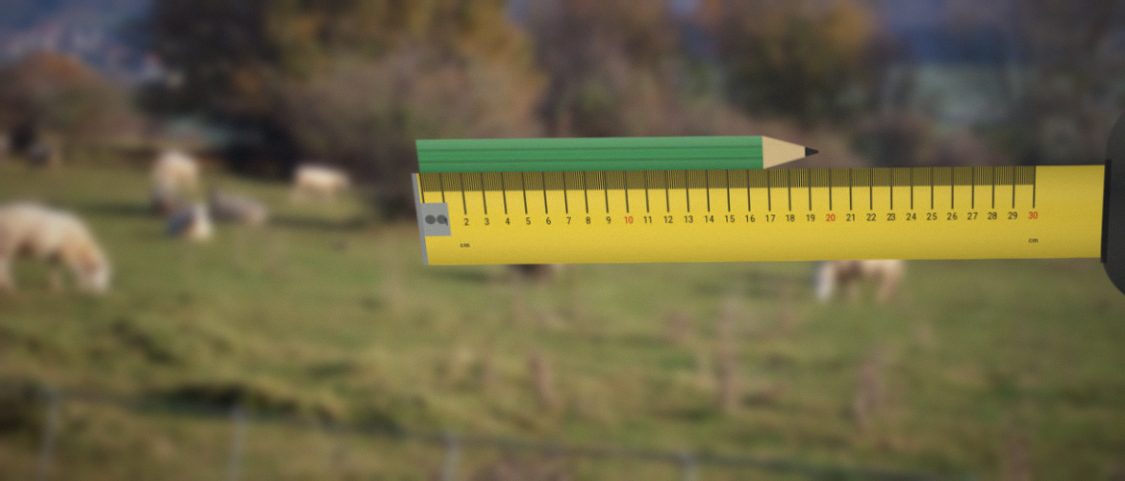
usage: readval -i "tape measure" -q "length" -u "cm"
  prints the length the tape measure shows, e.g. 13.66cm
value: 19.5cm
